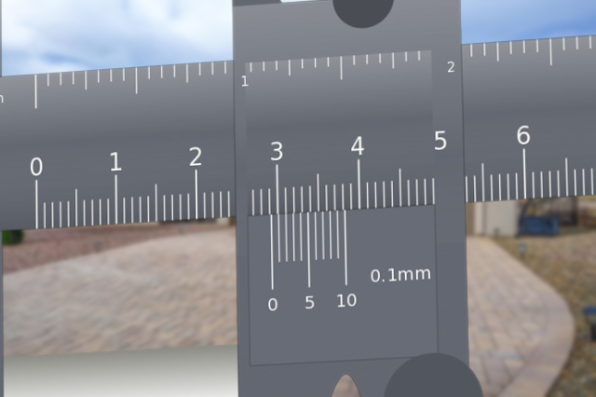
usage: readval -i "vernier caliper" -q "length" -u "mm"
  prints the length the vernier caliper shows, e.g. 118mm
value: 29.2mm
